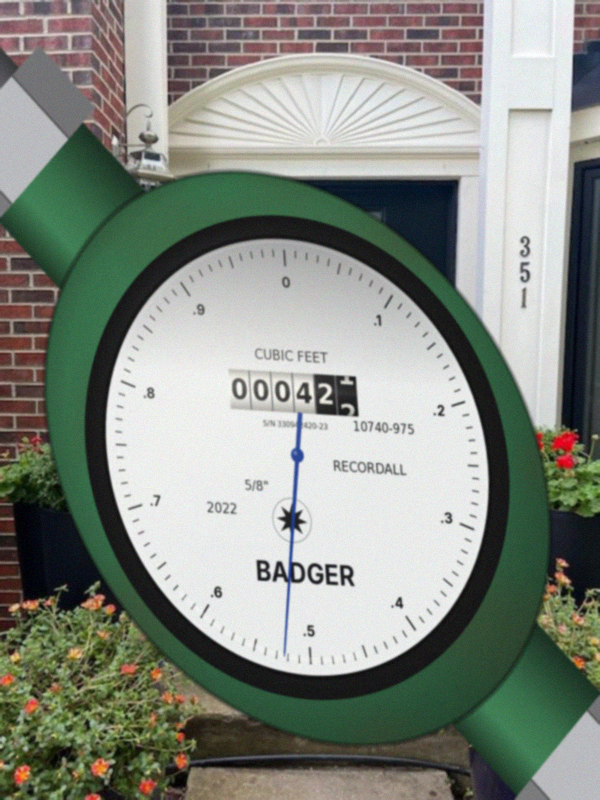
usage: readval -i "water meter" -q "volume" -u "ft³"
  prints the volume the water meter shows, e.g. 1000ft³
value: 421.52ft³
